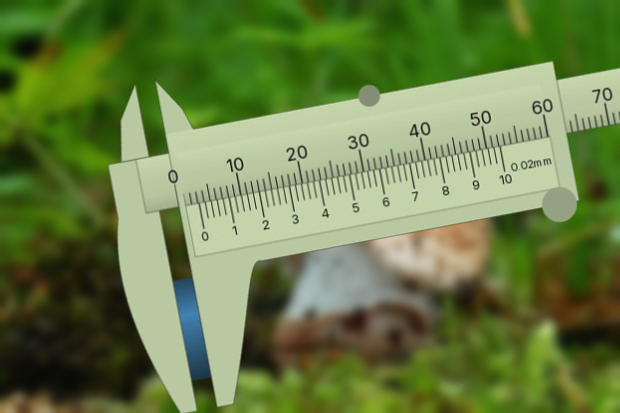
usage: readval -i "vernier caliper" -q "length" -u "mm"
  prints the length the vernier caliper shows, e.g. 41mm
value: 3.2mm
